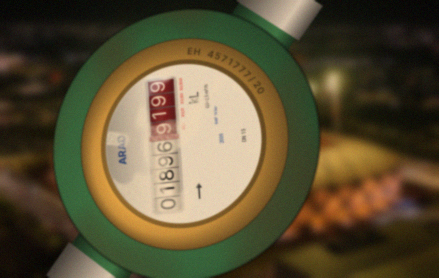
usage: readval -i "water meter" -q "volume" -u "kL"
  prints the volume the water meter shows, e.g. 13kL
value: 1896.9199kL
